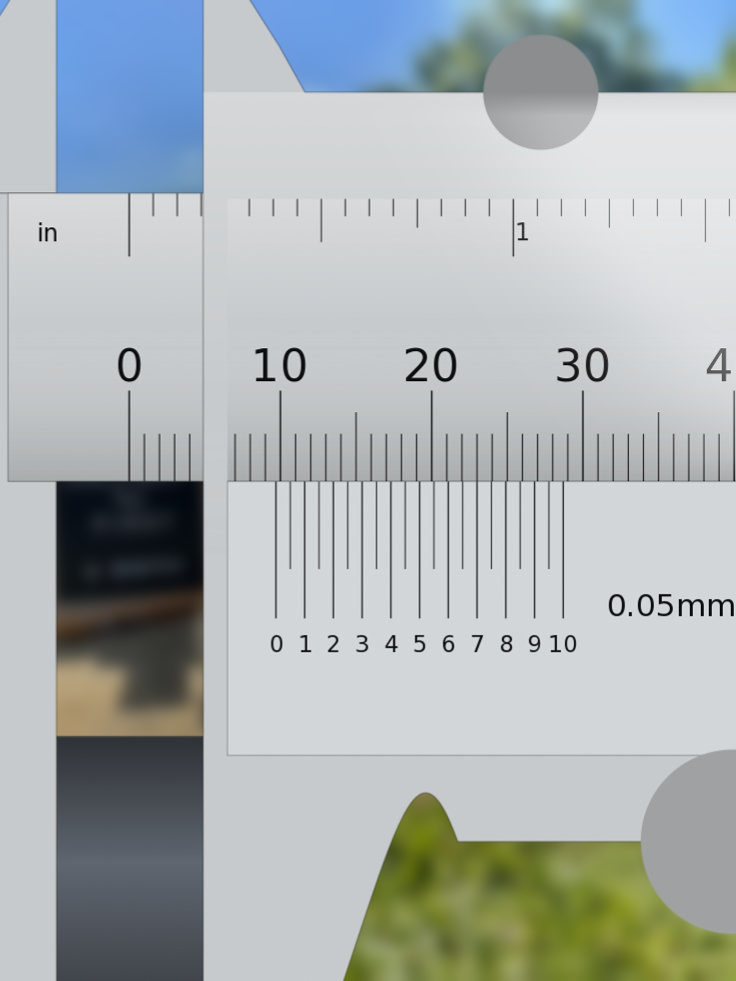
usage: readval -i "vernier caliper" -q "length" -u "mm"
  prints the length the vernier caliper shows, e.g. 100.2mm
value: 9.7mm
